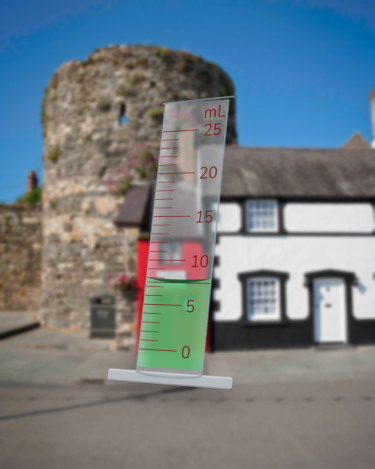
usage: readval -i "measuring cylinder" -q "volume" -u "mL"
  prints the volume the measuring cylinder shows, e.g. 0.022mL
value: 7.5mL
